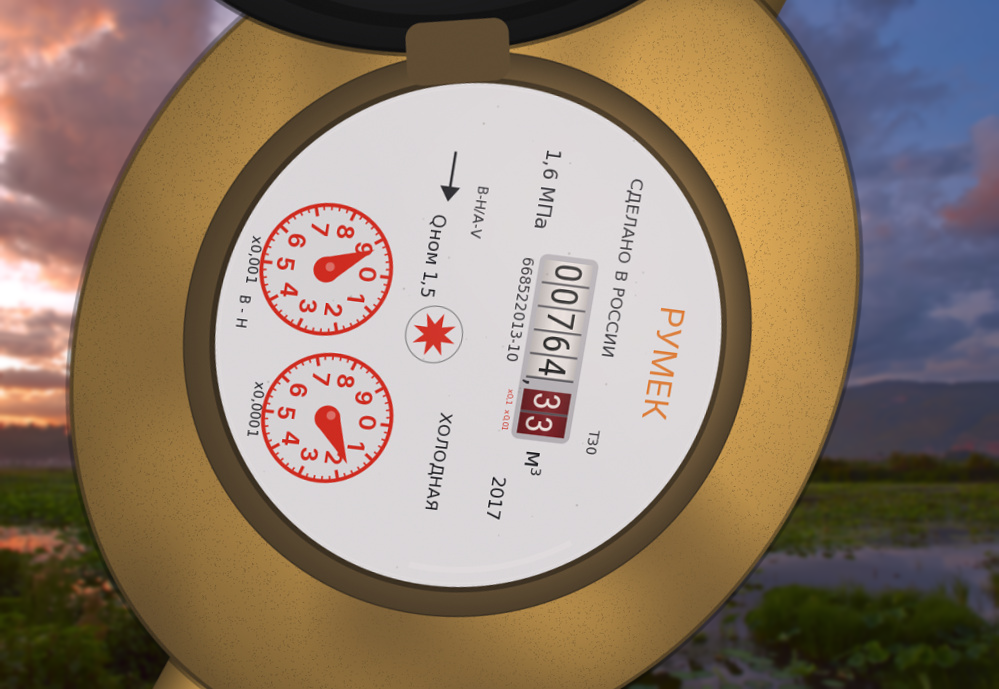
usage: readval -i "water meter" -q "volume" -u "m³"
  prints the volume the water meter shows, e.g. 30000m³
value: 764.3291m³
